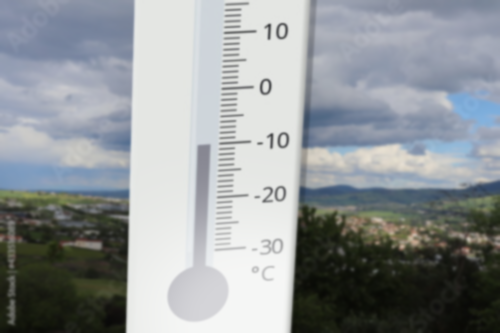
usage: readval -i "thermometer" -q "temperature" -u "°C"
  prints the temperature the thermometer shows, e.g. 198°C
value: -10°C
